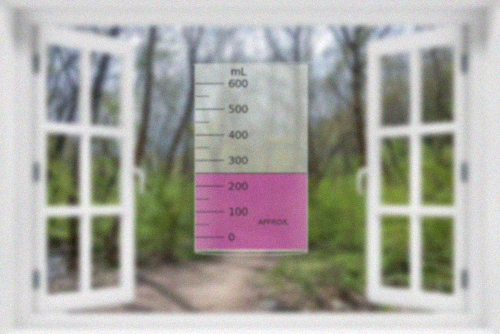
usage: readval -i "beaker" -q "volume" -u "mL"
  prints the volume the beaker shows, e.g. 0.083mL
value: 250mL
